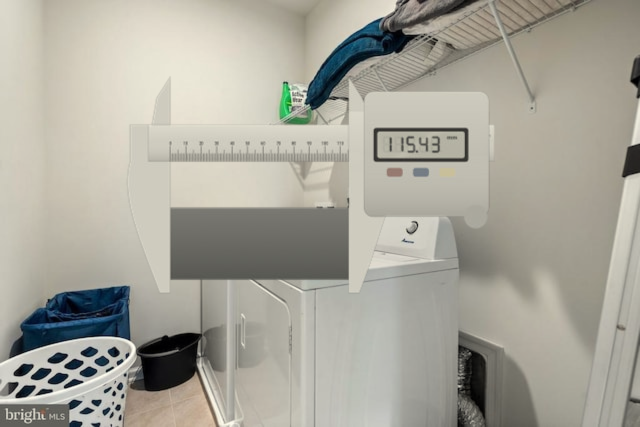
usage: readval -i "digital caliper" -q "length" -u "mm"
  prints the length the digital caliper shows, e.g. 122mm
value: 115.43mm
